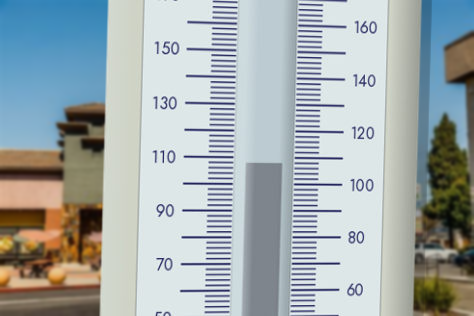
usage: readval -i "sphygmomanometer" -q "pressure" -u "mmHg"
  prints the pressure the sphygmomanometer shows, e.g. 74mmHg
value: 108mmHg
